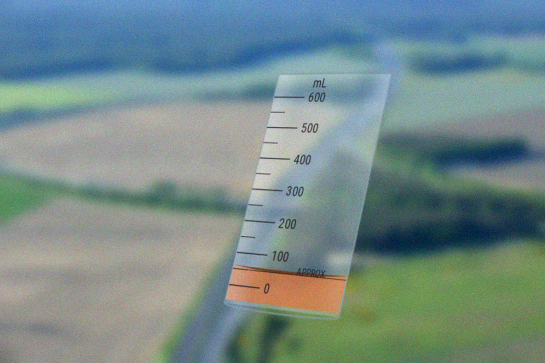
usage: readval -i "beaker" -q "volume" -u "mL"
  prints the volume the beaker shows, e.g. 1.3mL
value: 50mL
